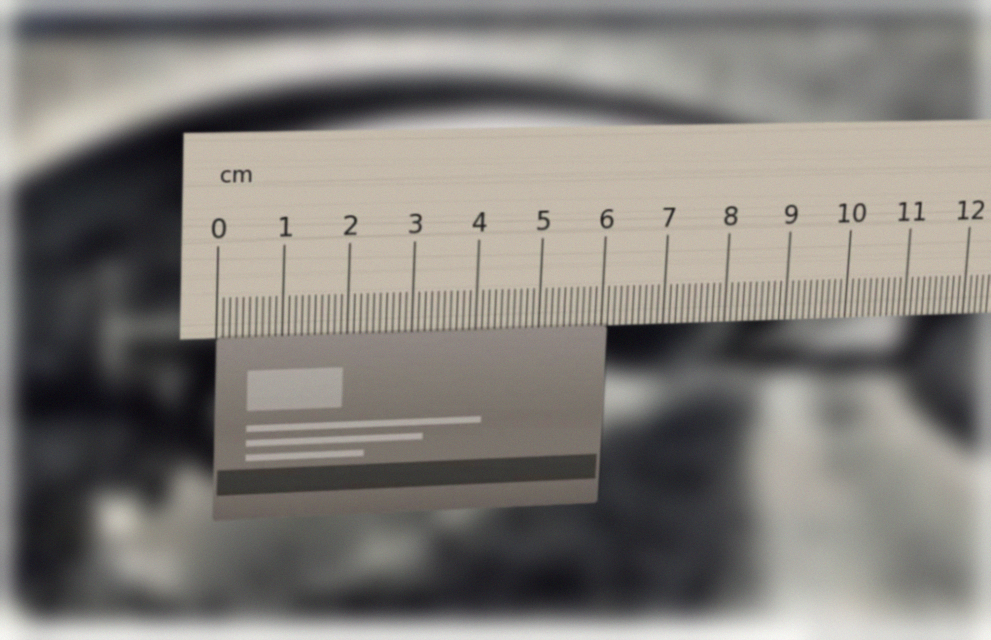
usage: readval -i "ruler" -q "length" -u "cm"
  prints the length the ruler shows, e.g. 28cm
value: 6.1cm
